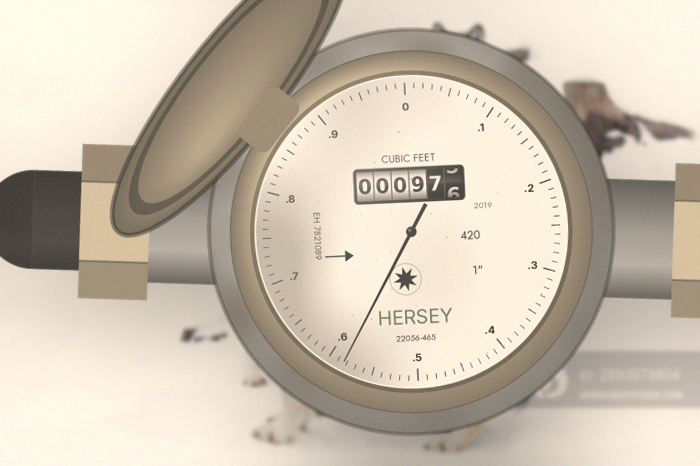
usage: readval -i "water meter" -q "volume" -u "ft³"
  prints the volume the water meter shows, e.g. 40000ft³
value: 975.58ft³
